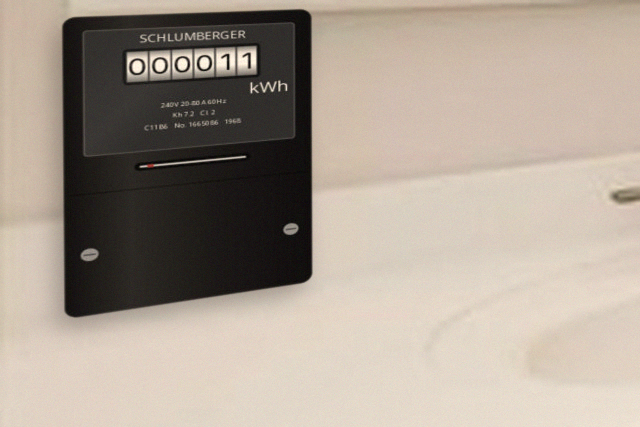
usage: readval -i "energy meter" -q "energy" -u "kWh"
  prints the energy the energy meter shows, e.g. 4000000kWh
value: 11kWh
